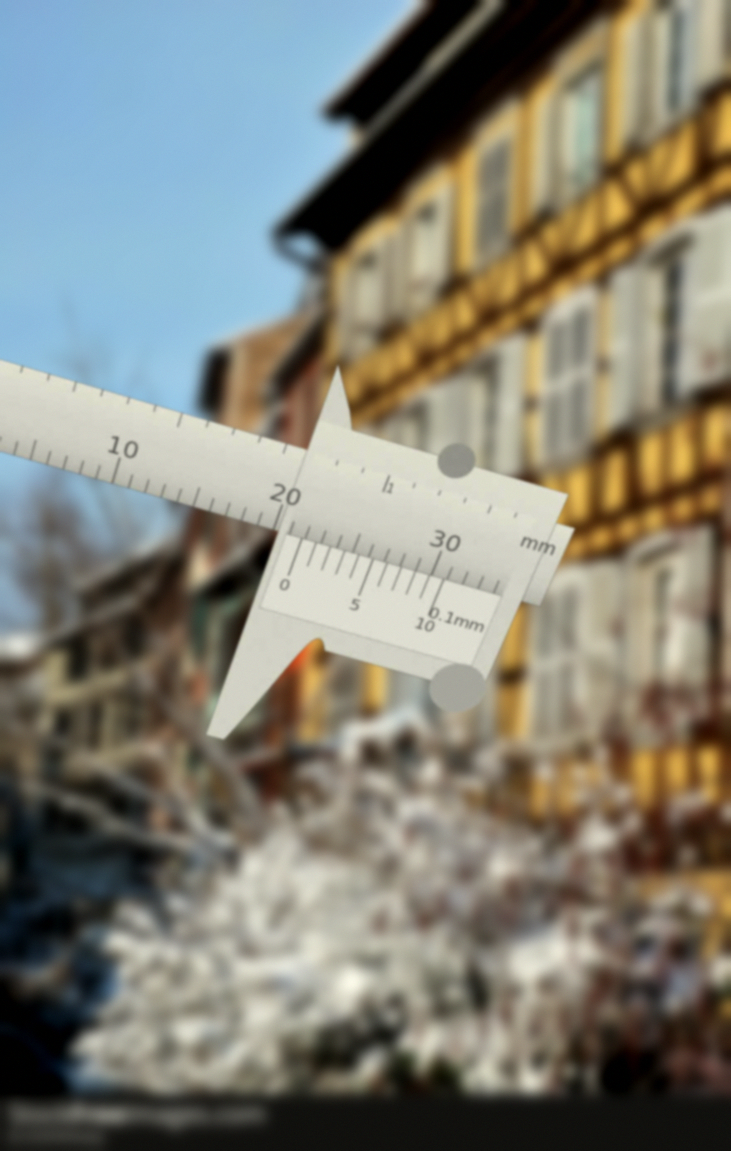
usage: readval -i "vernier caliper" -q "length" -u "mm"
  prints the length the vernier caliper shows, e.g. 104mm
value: 21.8mm
